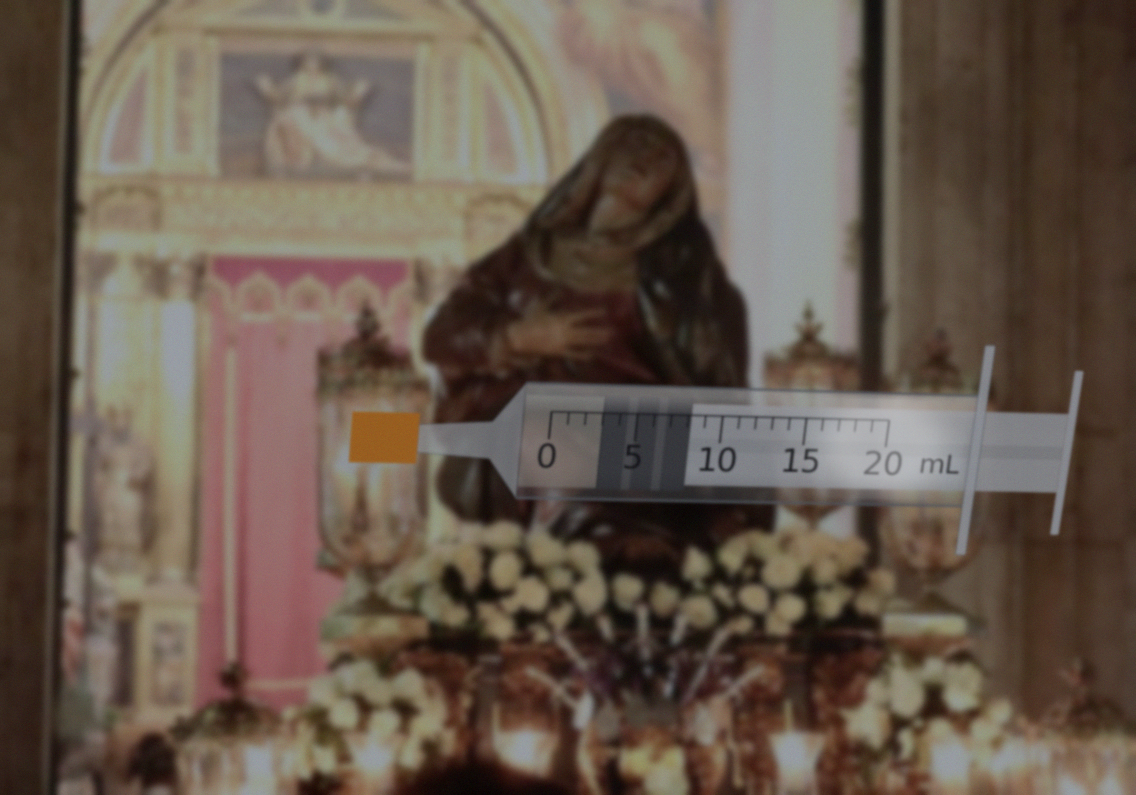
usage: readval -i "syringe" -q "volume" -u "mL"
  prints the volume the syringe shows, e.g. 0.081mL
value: 3mL
